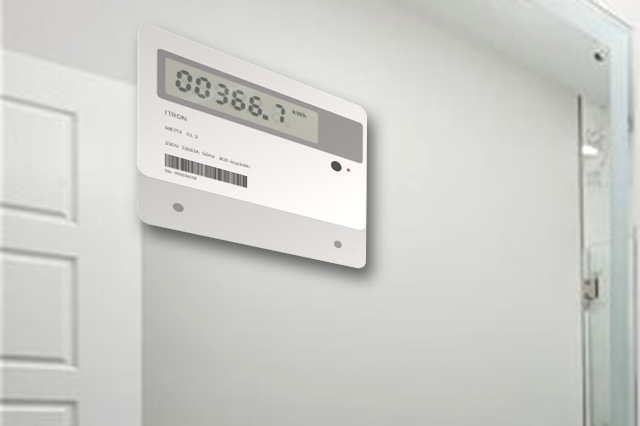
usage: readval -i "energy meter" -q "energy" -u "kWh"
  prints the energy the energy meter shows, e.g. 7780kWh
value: 366.7kWh
